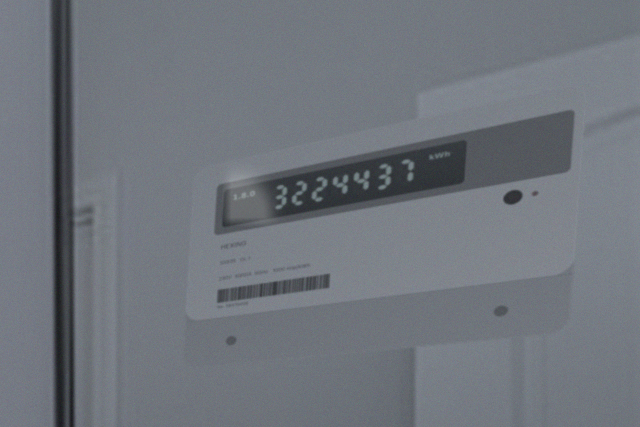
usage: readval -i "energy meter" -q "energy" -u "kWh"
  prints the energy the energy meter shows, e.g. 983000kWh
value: 3224437kWh
